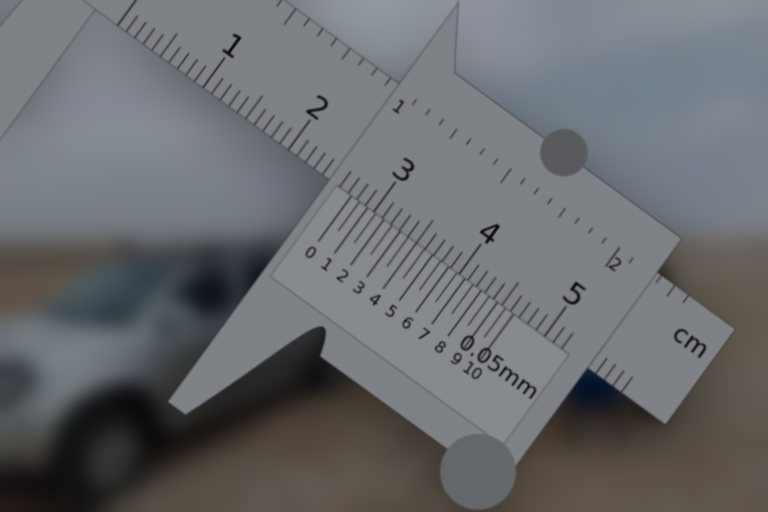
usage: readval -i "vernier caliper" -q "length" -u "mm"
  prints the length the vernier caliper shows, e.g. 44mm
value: 27.4mm
